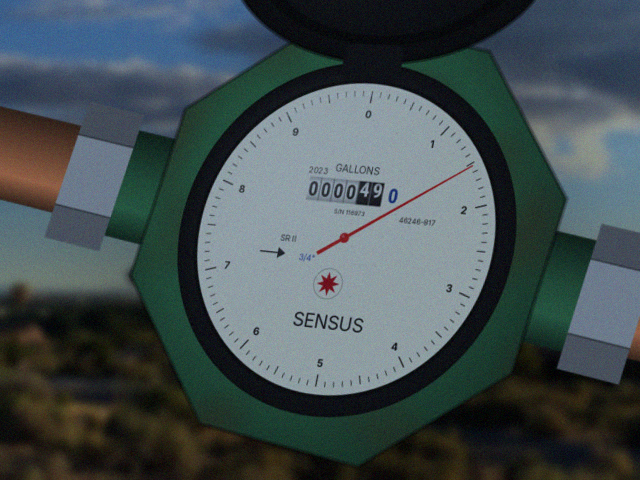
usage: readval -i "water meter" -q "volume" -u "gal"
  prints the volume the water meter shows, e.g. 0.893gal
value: 491.5gal
